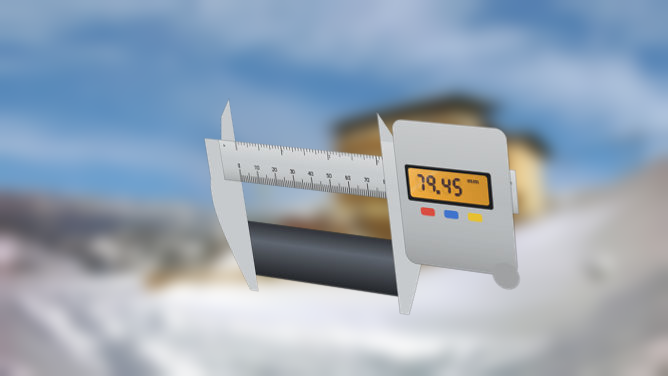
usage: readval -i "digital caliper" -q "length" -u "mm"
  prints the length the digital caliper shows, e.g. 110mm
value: 79.45mm
